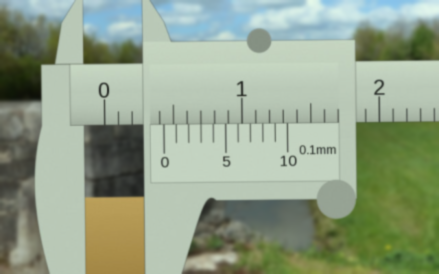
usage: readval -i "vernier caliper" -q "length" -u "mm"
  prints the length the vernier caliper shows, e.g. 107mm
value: 4.3mm
